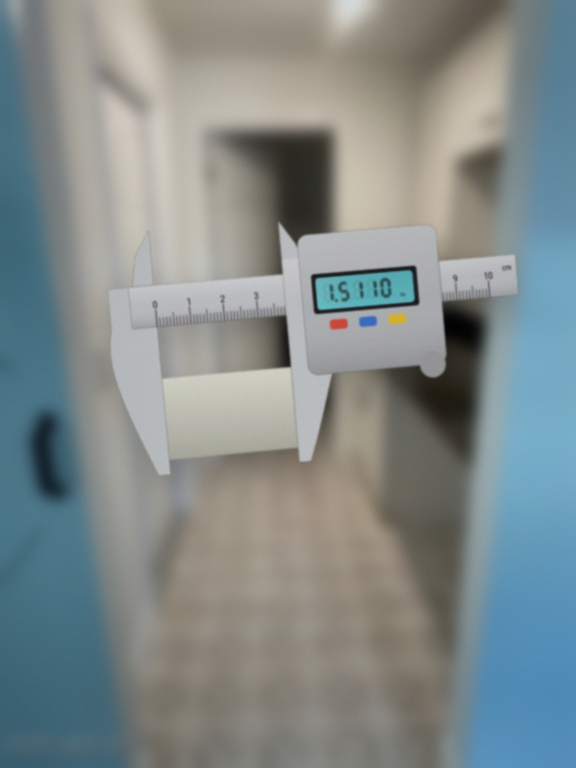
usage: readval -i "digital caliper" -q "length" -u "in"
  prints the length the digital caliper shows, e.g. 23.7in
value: 1.5110in
